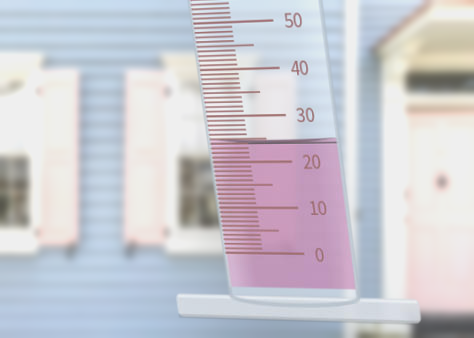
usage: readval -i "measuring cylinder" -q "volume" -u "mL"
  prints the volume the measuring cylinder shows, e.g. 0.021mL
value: 24mL
